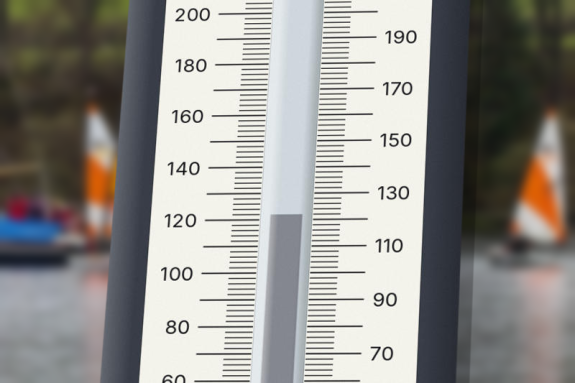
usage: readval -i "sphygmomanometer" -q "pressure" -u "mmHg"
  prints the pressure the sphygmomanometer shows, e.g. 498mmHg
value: 122mmHg
